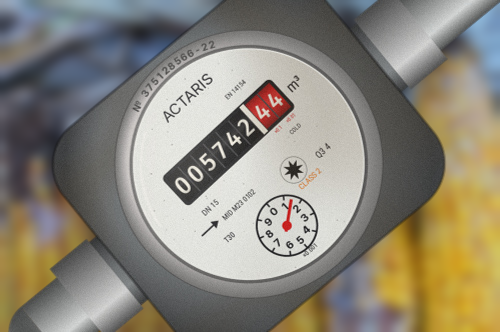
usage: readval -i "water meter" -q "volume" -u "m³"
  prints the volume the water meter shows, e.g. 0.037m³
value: 5742.441m³
